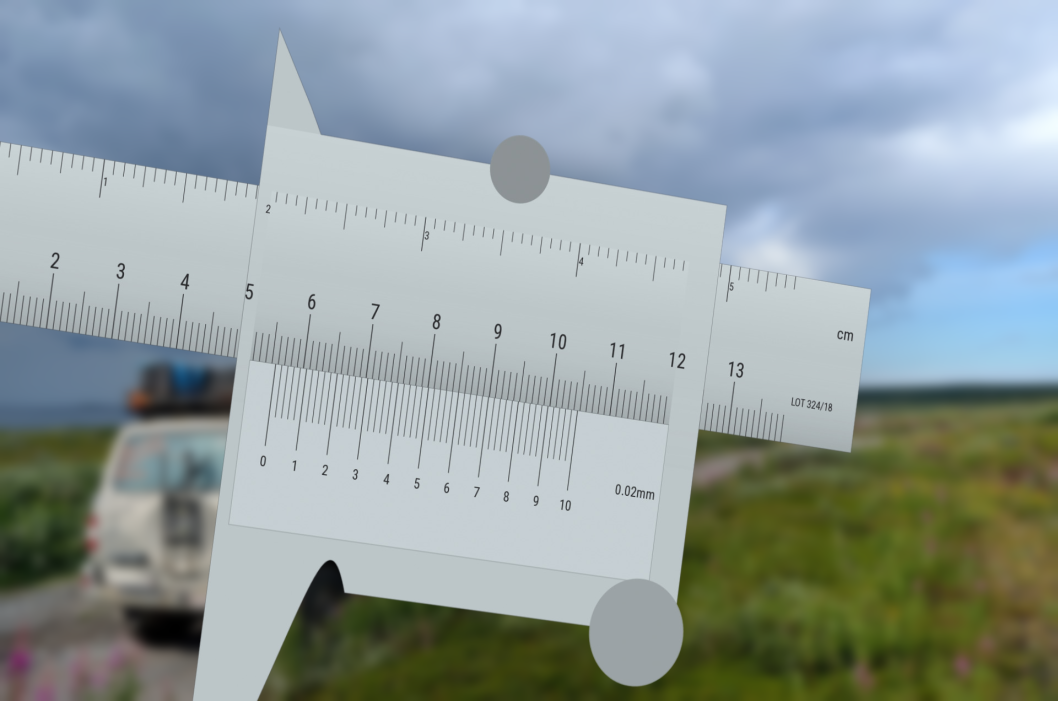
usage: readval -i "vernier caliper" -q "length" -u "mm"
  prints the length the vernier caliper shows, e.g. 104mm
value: 55.6mm
